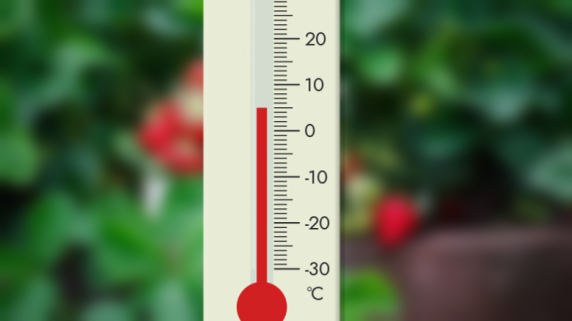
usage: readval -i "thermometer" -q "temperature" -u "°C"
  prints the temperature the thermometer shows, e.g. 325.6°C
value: 5°C
